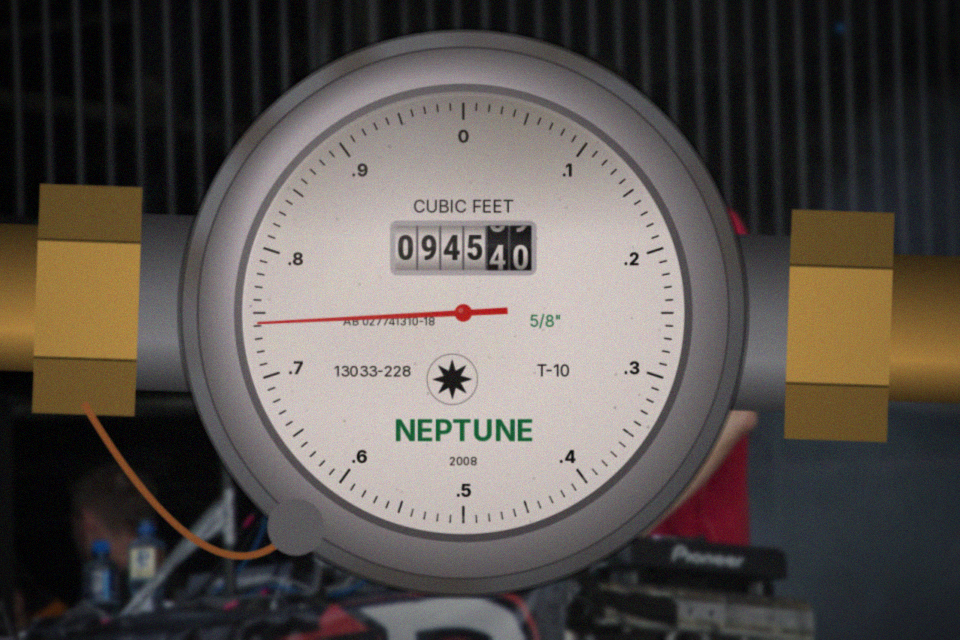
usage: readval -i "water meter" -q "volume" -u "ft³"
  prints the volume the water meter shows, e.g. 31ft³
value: 94539.74ft³
